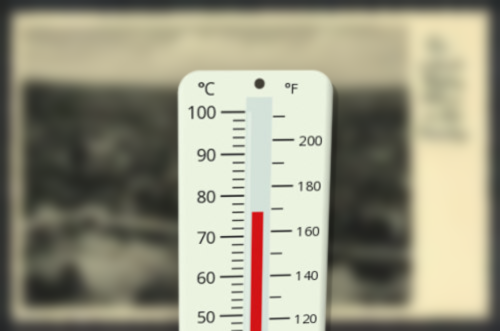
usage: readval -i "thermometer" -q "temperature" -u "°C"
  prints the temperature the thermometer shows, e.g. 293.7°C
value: 76°C
